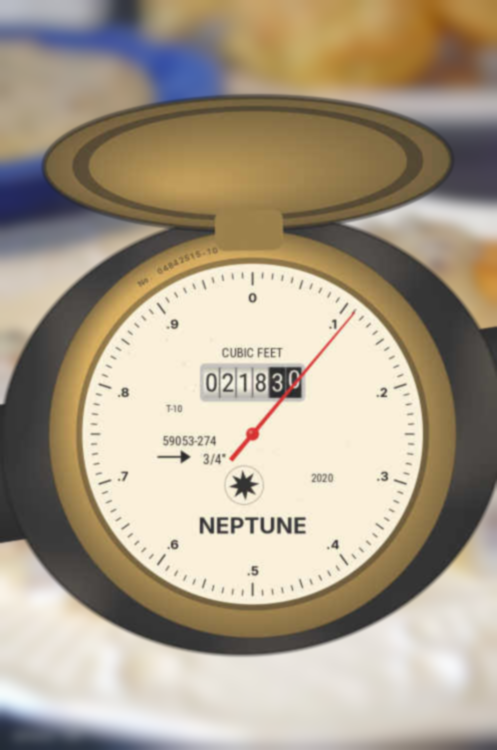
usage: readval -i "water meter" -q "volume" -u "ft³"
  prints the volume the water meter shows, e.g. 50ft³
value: 21830.11ft³
